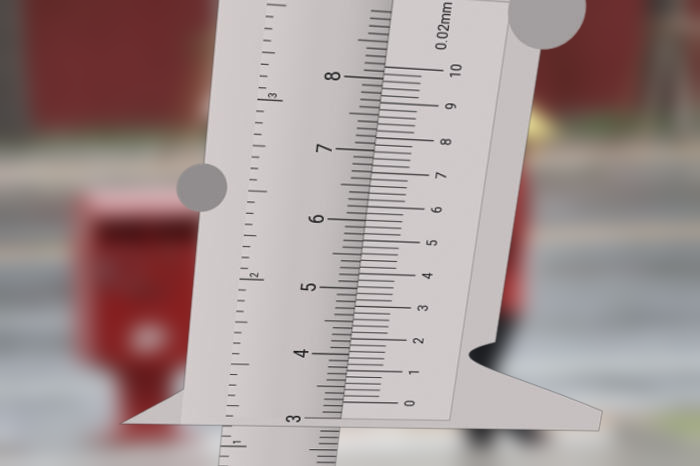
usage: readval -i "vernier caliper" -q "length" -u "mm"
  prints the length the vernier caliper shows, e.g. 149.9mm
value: 32.6mm
